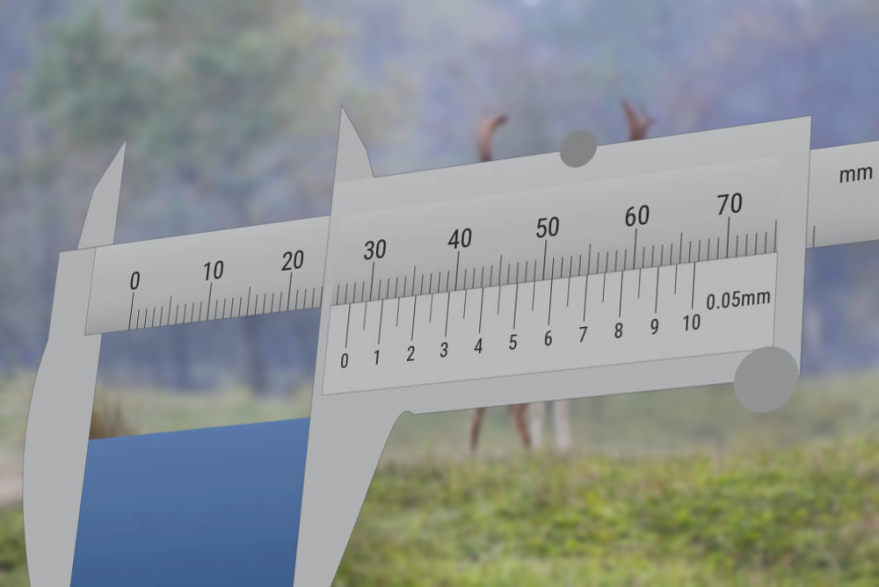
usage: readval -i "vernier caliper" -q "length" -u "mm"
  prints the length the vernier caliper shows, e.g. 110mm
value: 27.6mm
